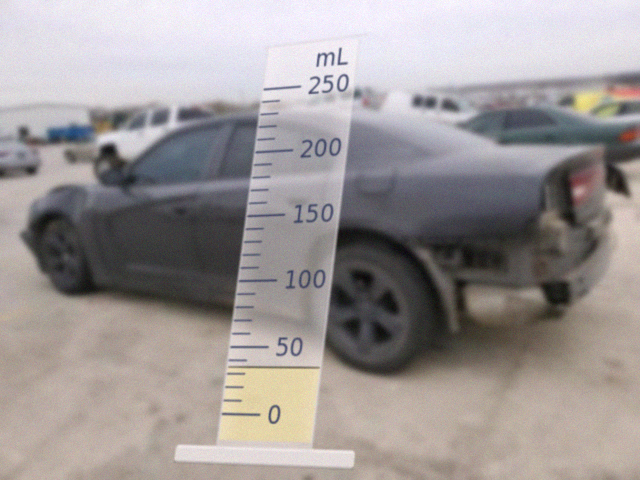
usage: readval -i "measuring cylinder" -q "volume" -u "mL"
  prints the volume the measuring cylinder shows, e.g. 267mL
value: 35mL
